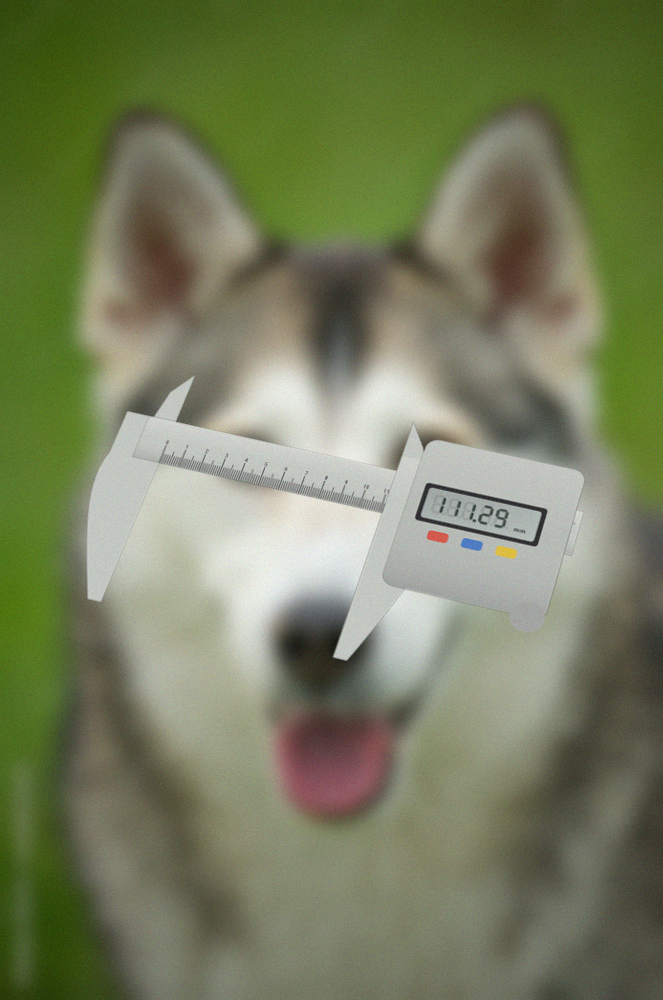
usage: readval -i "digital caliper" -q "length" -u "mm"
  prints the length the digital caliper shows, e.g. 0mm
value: 111.29mm
